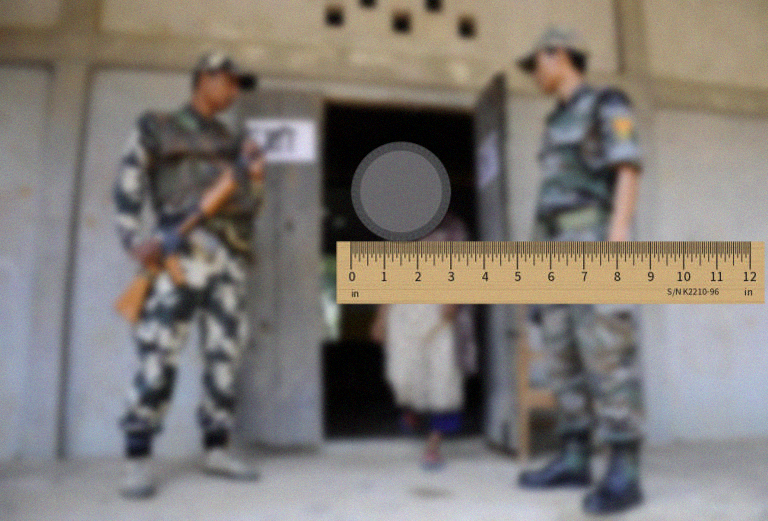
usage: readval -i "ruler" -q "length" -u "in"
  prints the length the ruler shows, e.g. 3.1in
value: 3in
